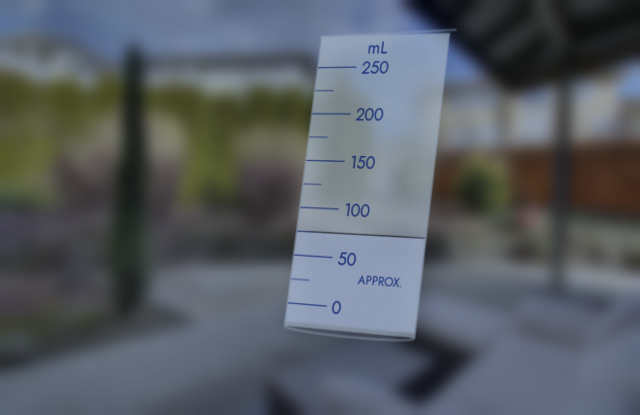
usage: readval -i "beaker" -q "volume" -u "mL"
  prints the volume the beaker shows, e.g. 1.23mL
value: 75mL
